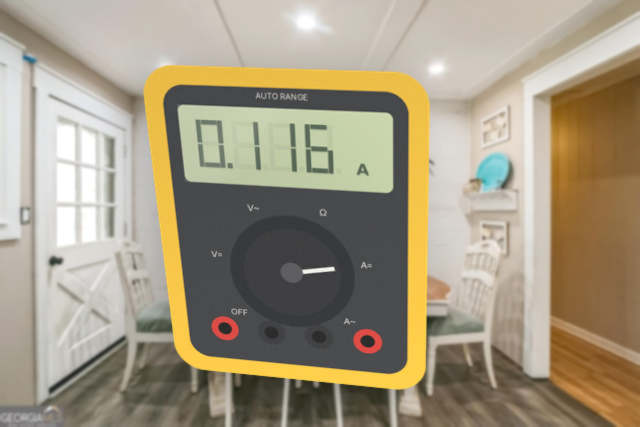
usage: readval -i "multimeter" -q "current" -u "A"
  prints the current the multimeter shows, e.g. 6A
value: 0.116A
